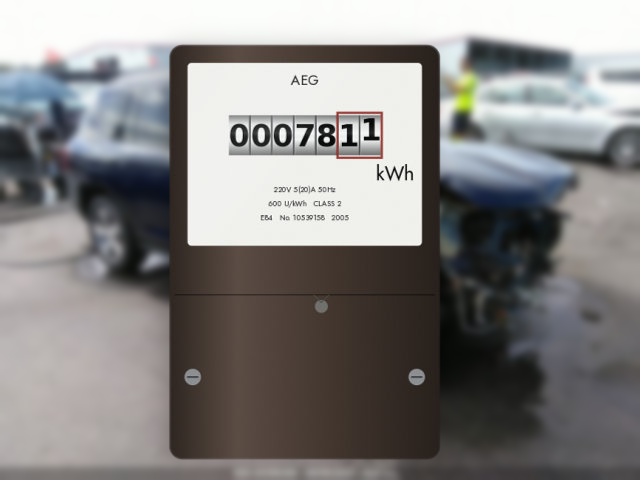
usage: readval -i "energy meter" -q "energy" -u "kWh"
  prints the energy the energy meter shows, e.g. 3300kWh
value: 78.11kWh
